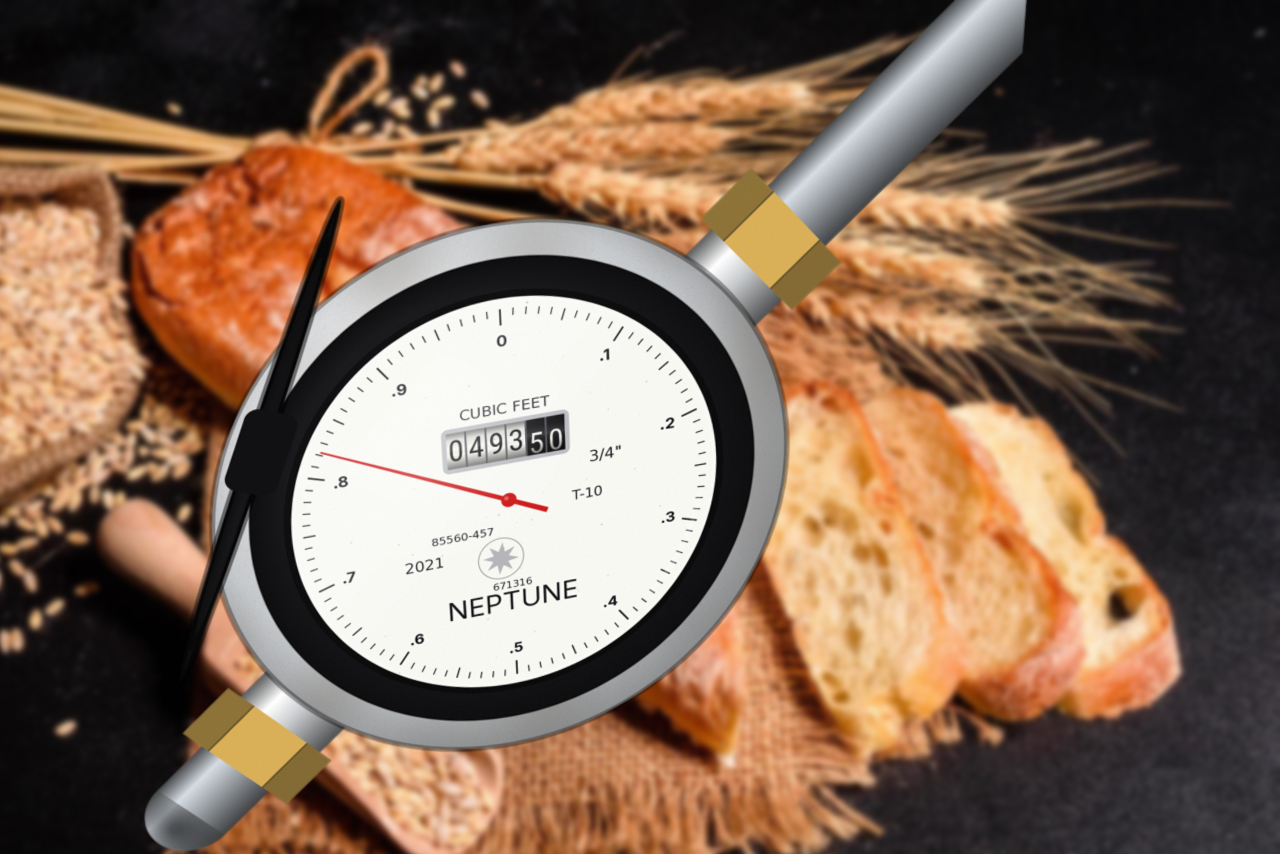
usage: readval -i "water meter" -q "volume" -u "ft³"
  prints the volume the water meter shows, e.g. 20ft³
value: 49349.82ft³
